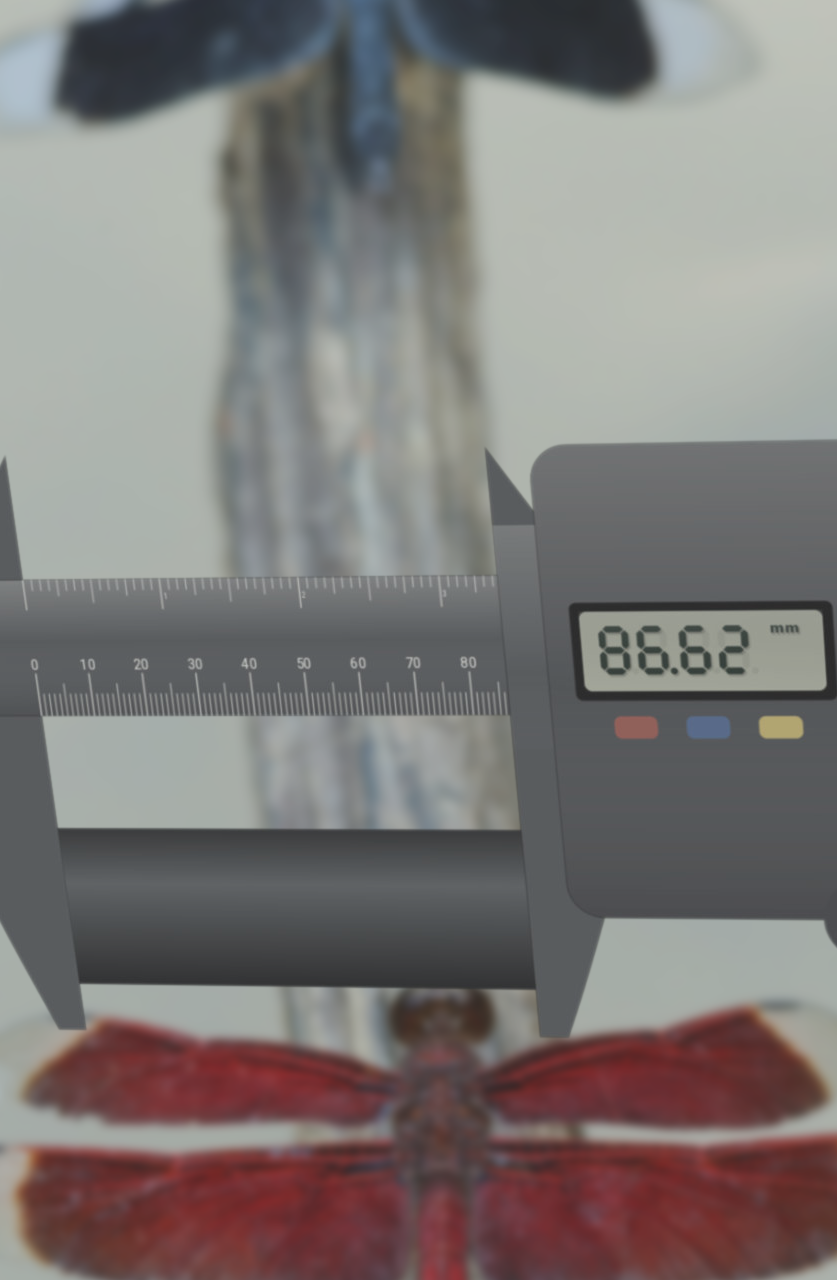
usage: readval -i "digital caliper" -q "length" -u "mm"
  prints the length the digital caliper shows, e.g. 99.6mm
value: 86.62mm
